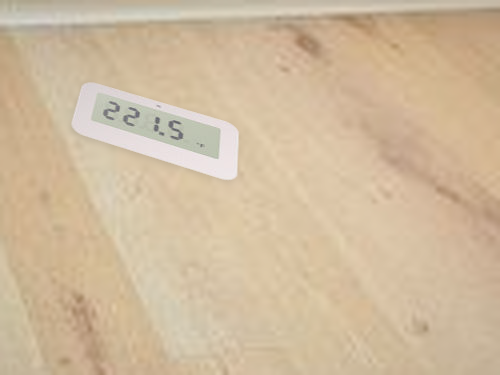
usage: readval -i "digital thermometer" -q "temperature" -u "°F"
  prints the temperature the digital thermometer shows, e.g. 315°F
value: 221.5°F
